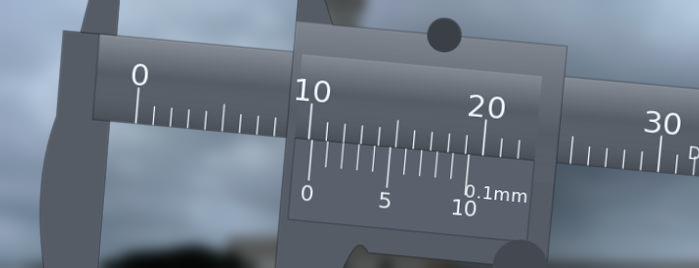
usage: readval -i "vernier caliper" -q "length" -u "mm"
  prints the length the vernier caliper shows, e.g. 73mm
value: 10.2mm
